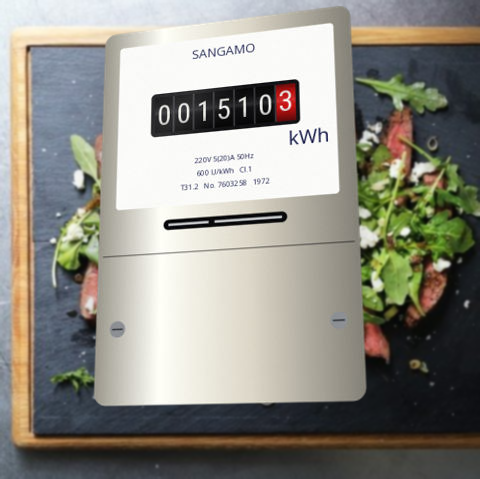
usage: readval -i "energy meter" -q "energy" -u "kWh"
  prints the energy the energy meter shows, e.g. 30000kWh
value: 1510.3kWh
